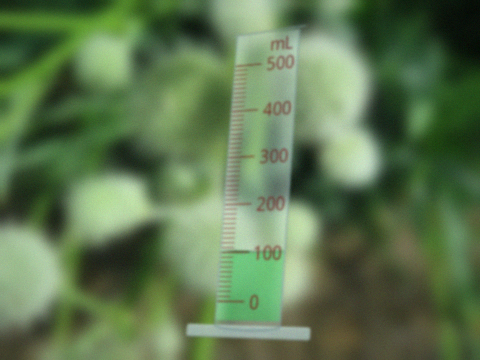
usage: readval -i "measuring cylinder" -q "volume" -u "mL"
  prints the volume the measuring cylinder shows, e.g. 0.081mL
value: 100mL
